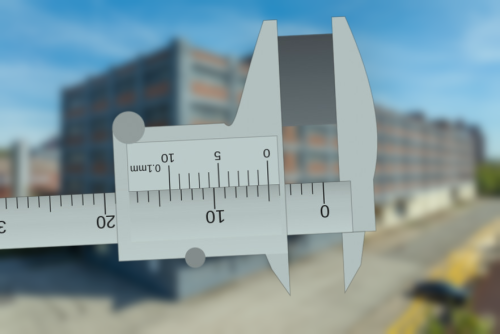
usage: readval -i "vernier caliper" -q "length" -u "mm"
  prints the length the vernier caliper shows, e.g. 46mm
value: 5.0mm
